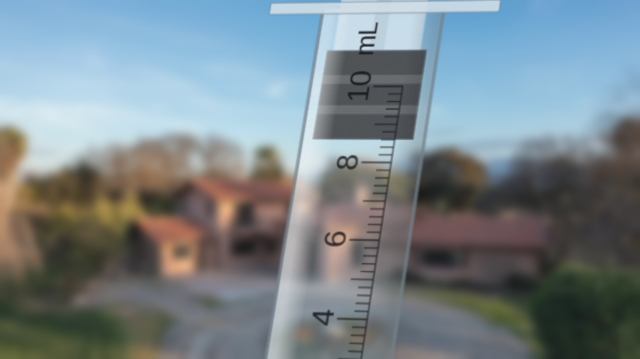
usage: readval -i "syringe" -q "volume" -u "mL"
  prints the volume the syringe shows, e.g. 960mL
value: 8.6mL
